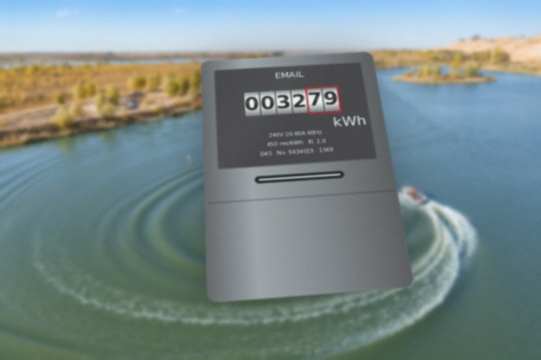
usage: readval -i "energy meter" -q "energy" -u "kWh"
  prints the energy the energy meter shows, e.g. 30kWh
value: 32.79kWh
